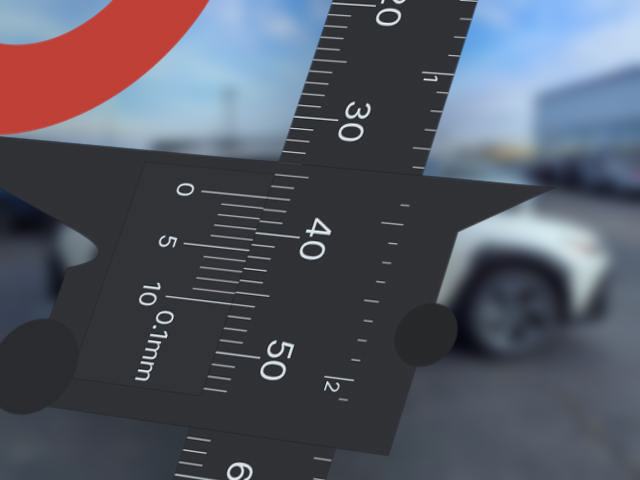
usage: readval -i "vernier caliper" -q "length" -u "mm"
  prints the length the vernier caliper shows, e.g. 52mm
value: 37.0mm
